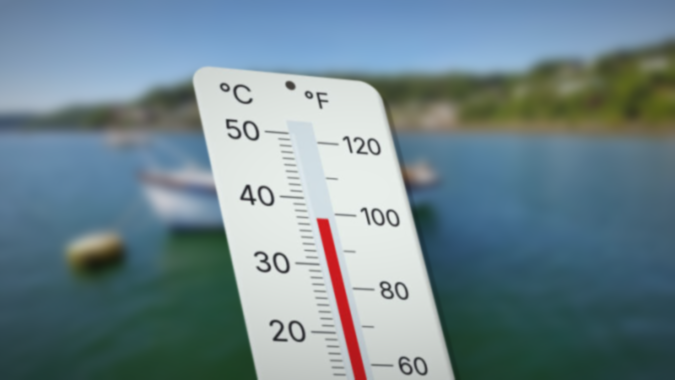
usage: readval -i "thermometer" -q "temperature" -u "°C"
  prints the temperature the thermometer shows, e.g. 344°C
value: 37°C
